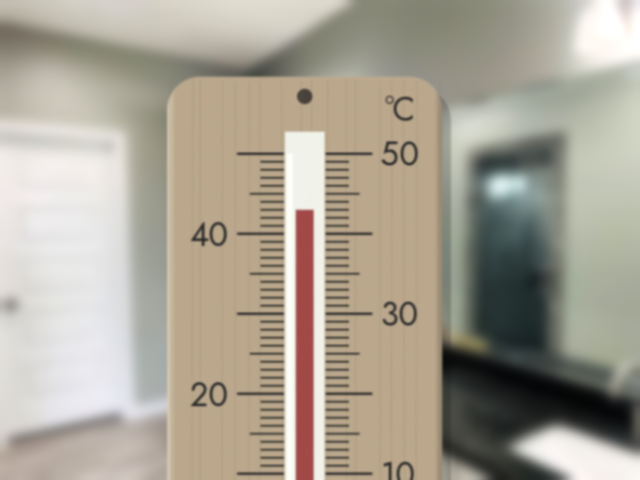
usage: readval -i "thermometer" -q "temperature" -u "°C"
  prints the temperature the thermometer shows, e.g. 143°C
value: 43°C
